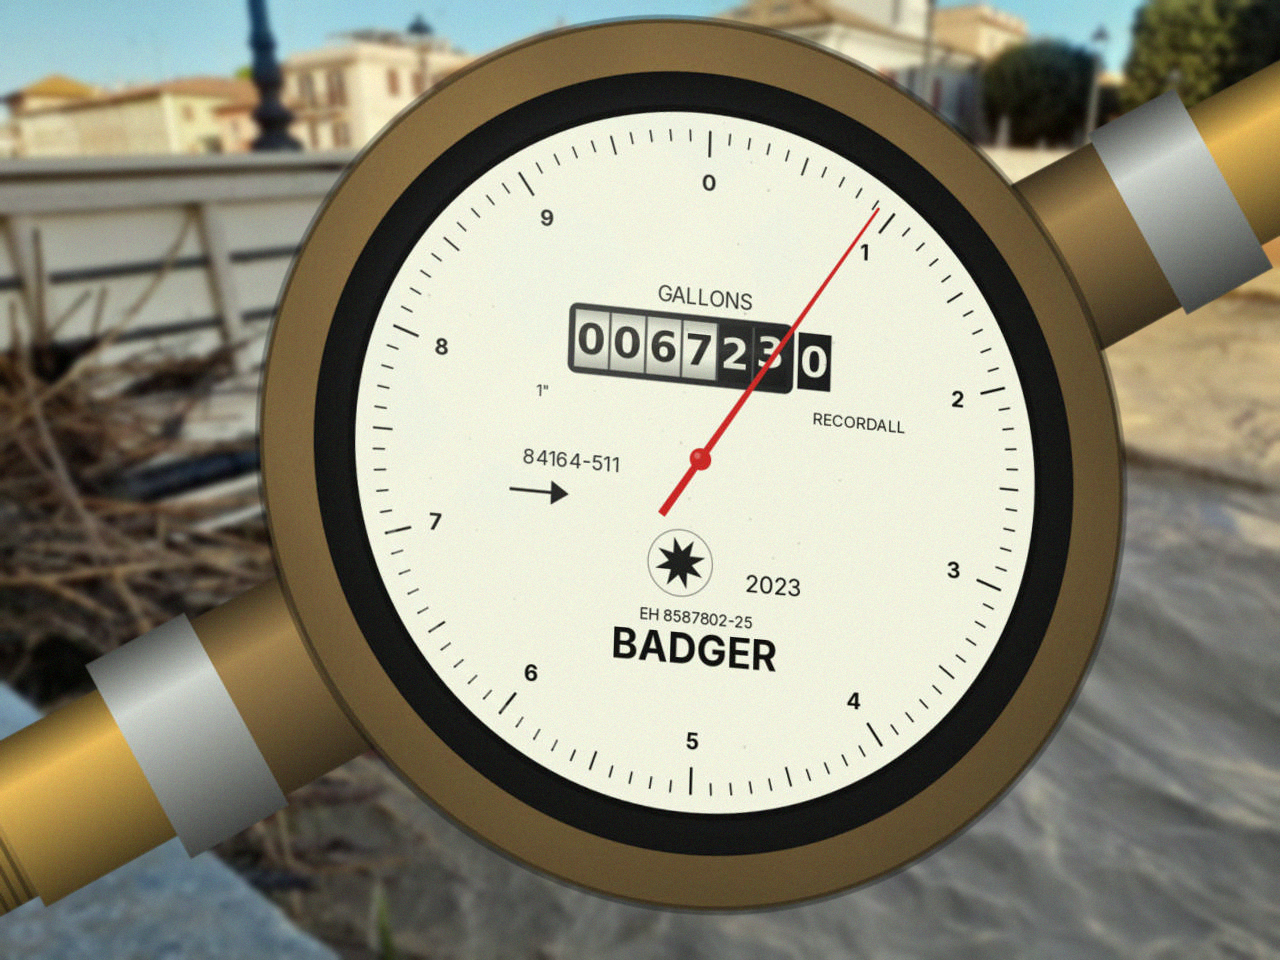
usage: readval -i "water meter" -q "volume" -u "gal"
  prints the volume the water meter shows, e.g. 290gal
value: 67230.9gal
